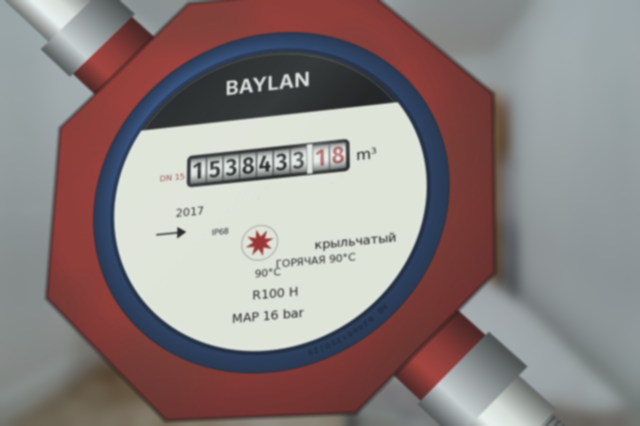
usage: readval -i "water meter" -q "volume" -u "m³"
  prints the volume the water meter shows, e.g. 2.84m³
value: 1538433.18m³
